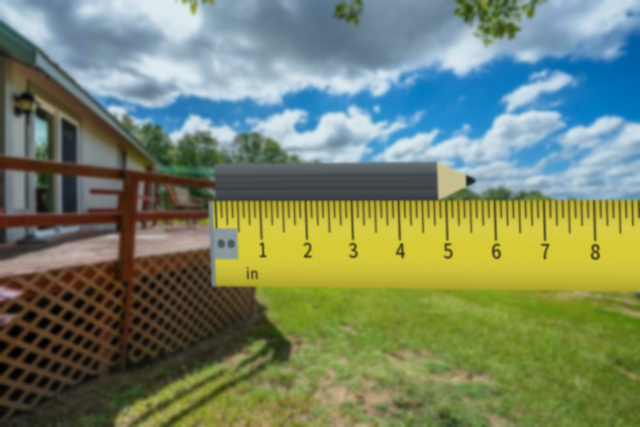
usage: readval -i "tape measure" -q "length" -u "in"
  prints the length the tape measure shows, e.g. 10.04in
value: 5.625in
